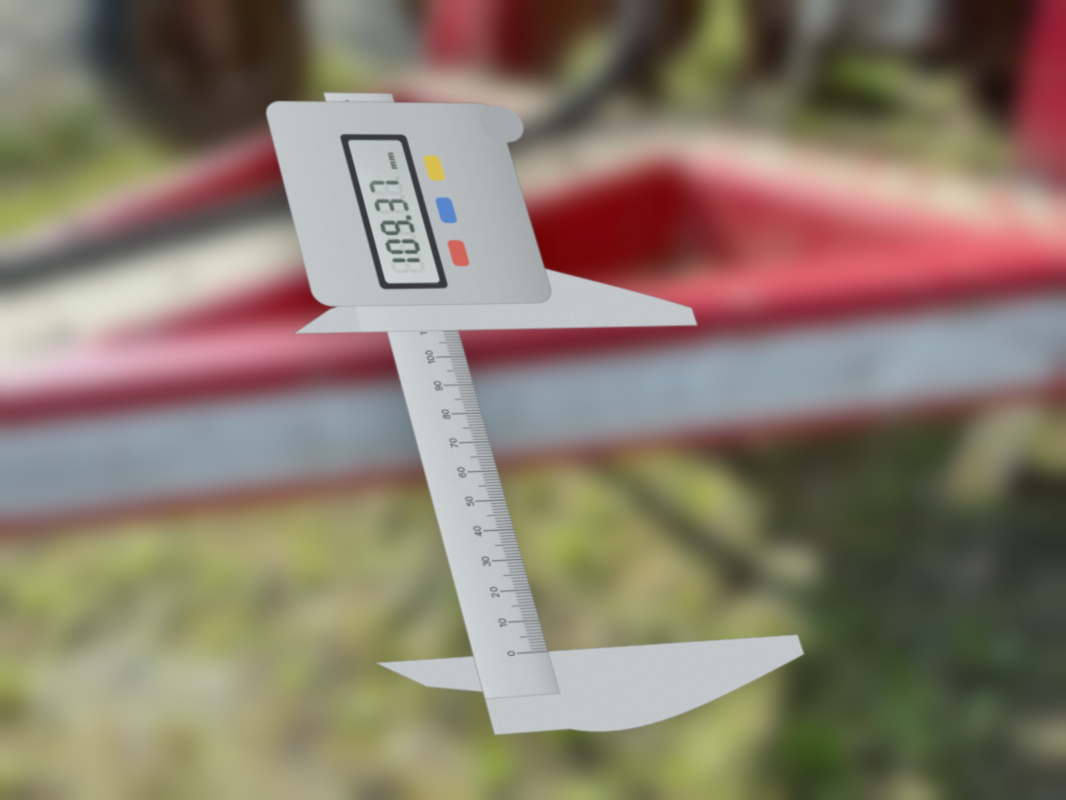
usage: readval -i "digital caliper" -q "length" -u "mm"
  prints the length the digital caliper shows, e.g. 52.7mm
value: 109.37mm
